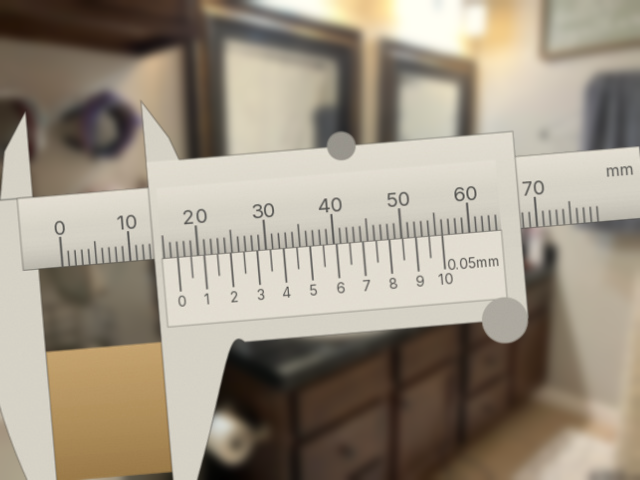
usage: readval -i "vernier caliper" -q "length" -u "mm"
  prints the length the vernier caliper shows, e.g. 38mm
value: 17.0mm
